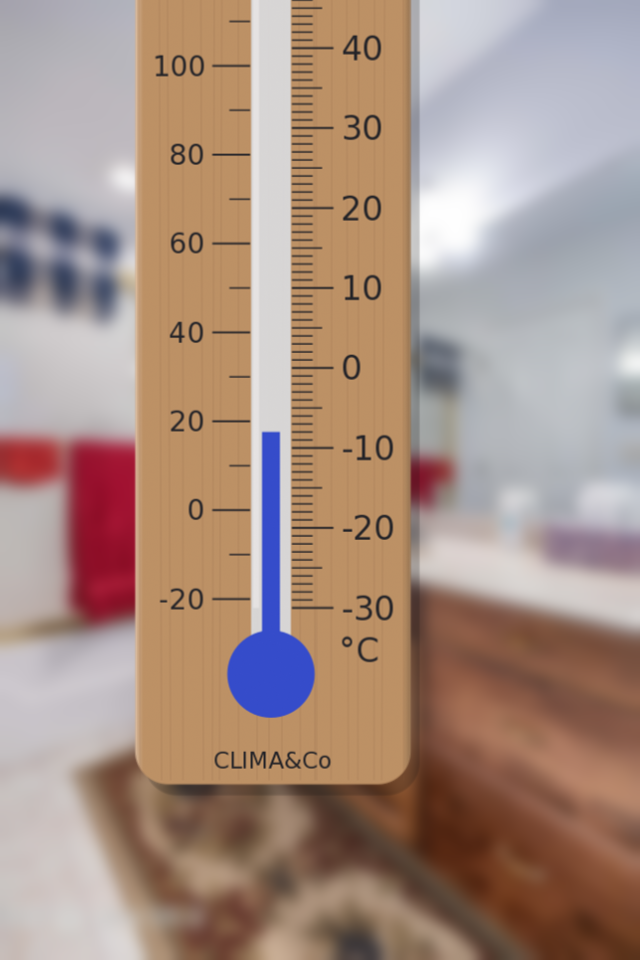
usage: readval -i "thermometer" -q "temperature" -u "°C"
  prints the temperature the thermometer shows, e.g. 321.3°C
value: -8°C
